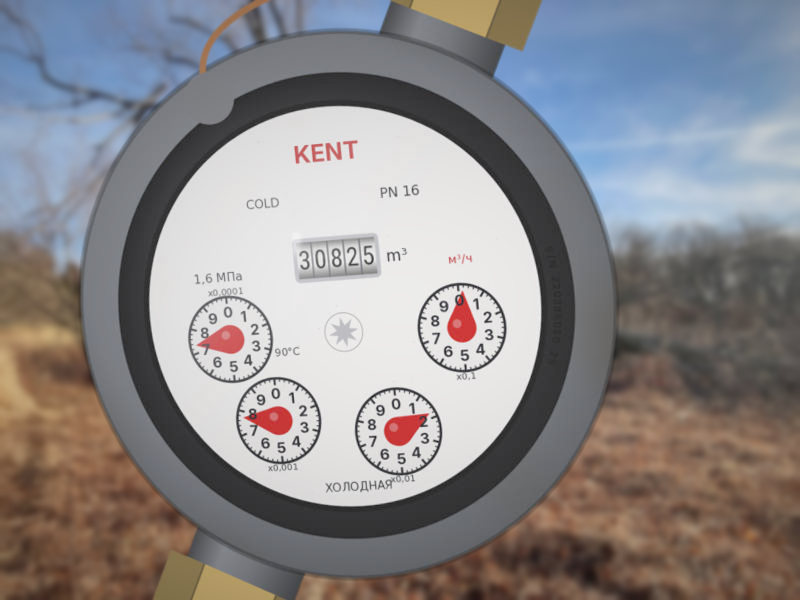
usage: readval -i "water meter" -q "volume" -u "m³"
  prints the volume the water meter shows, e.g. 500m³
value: 30825.0177m³
